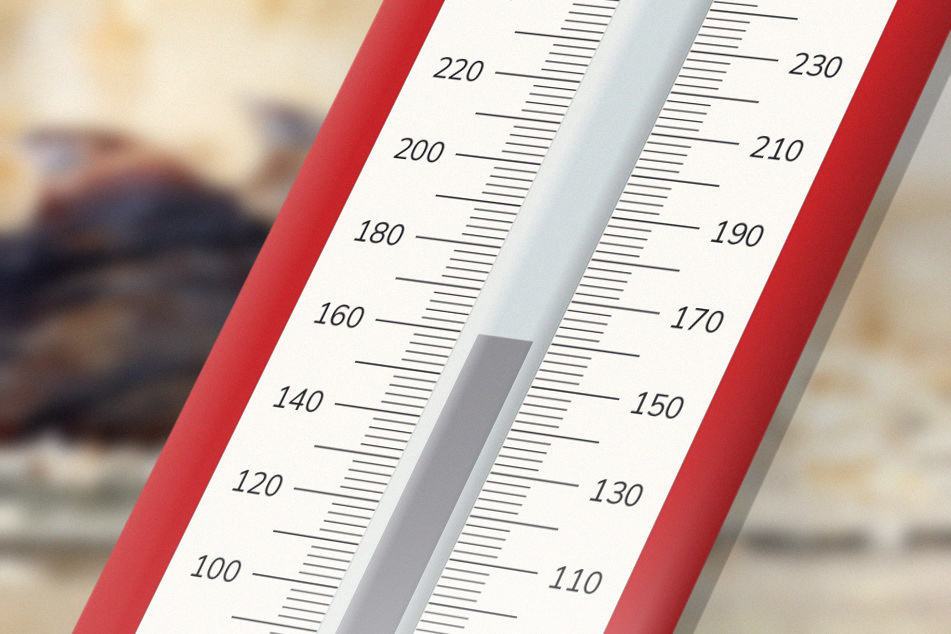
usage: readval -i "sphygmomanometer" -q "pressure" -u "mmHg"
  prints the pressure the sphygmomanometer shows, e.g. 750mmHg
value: 160mmHg
